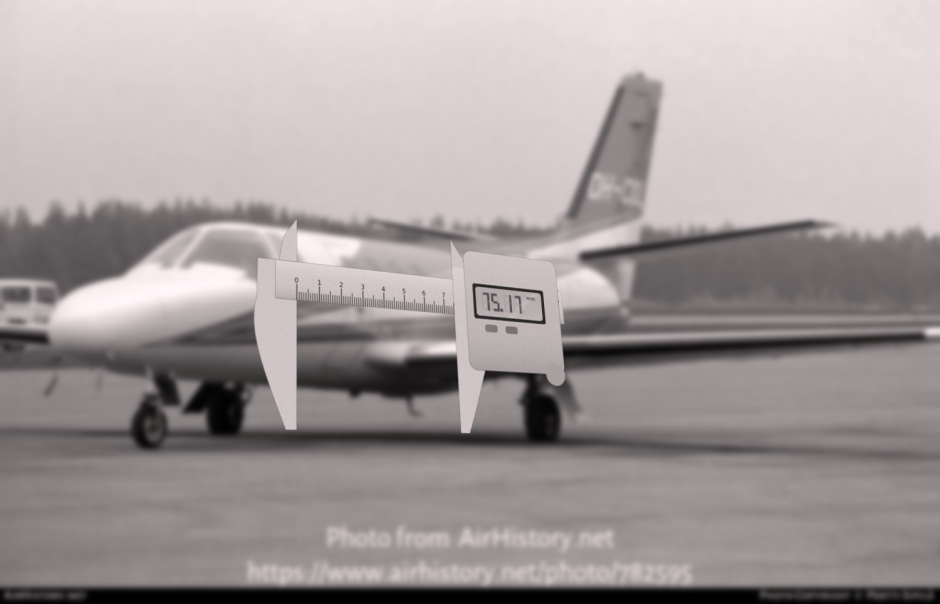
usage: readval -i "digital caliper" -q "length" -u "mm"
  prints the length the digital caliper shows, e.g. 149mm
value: 75.17mm
